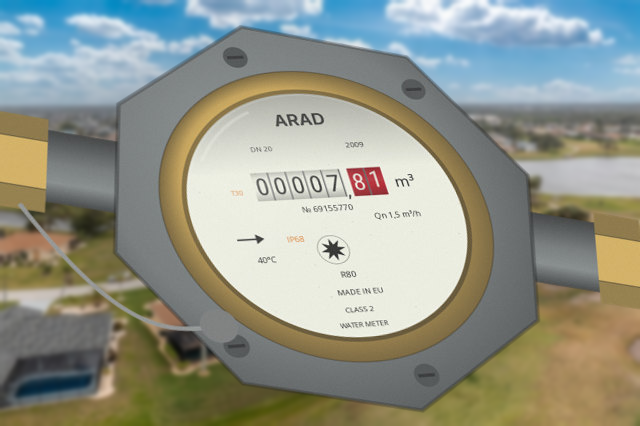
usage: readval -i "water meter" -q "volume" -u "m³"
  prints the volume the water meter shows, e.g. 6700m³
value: 7.81m³
